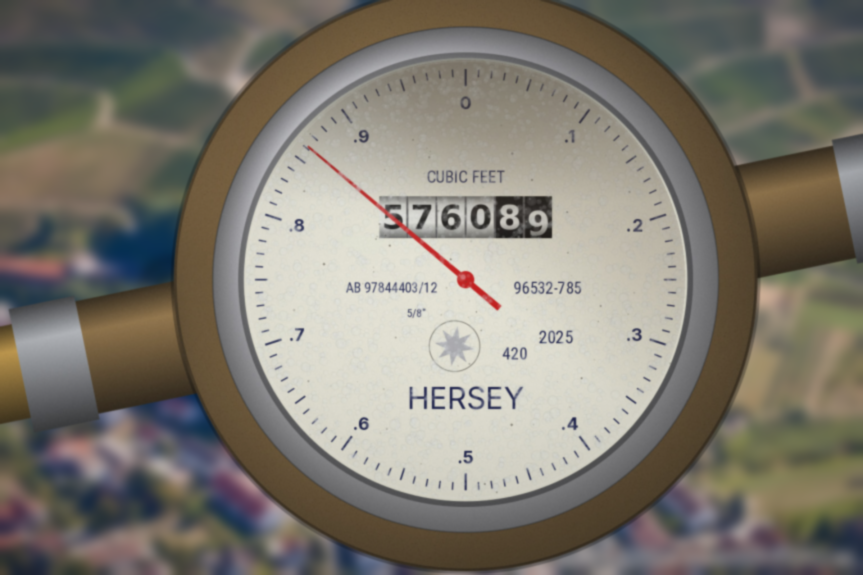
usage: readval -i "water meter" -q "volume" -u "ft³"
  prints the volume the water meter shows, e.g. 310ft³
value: 576088.86ft³
